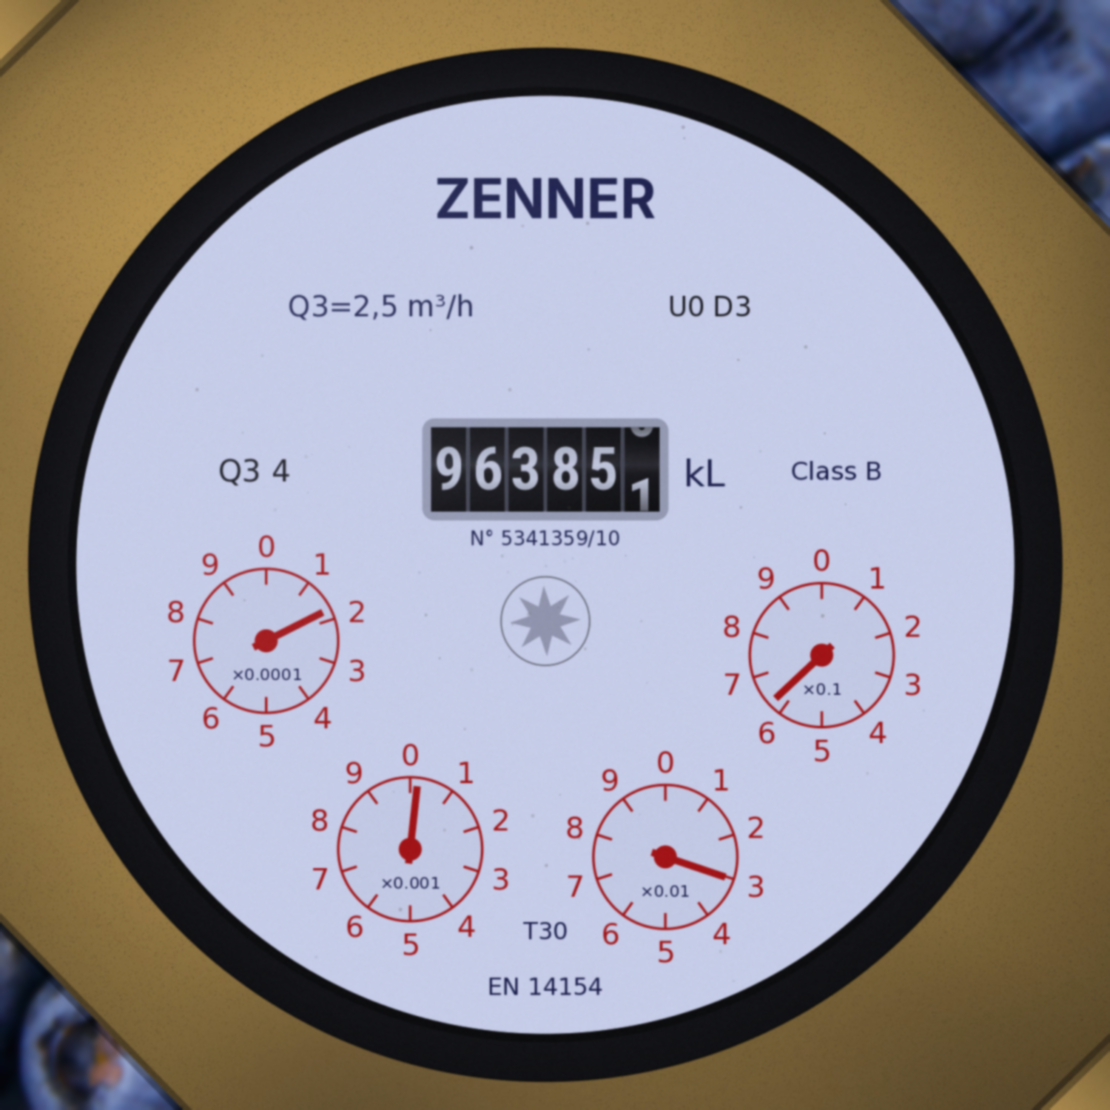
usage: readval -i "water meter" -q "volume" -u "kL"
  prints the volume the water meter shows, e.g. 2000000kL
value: 963850.6301kL
